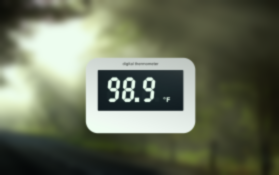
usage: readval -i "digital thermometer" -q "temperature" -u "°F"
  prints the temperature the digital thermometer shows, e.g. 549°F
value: 98.9°F
